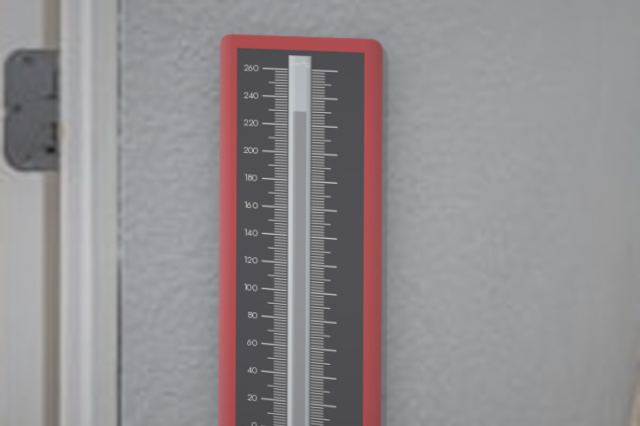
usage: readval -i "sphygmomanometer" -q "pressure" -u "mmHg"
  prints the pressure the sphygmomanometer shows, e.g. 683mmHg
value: 230mmHg
